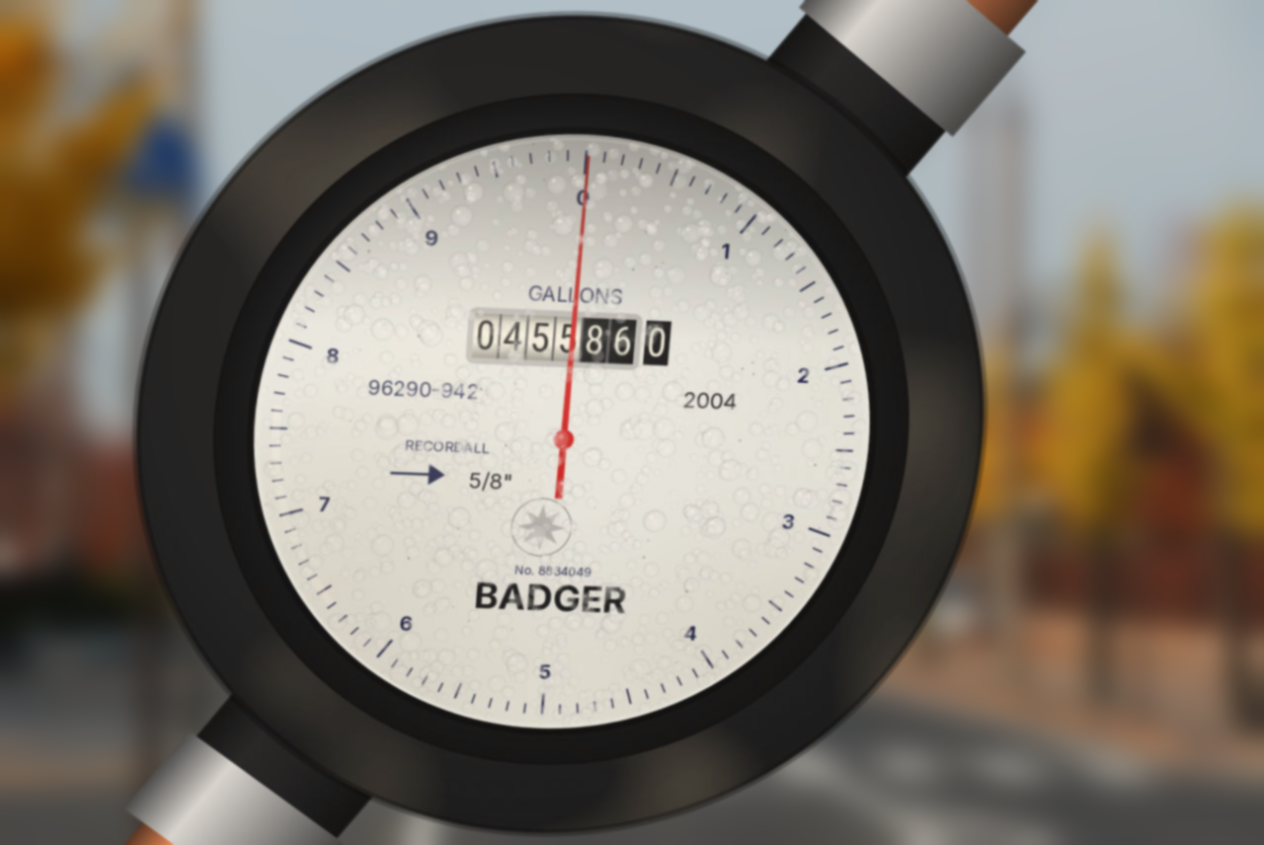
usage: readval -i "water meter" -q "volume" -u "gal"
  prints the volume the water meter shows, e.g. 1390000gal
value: 455860.0gal
